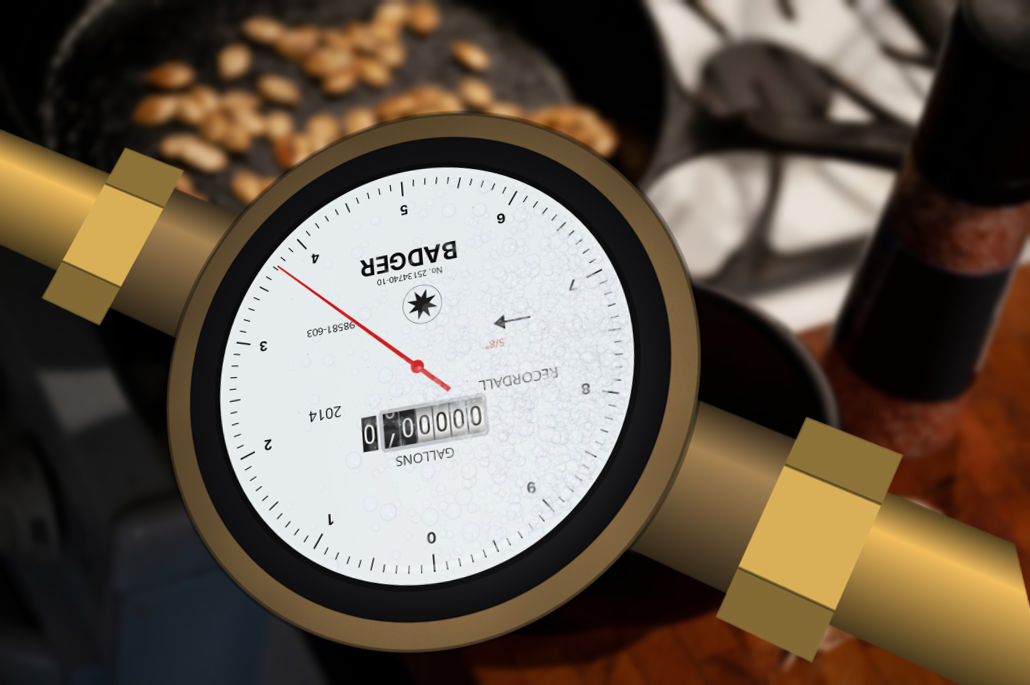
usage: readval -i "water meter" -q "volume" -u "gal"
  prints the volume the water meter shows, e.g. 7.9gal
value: 73.7gal
